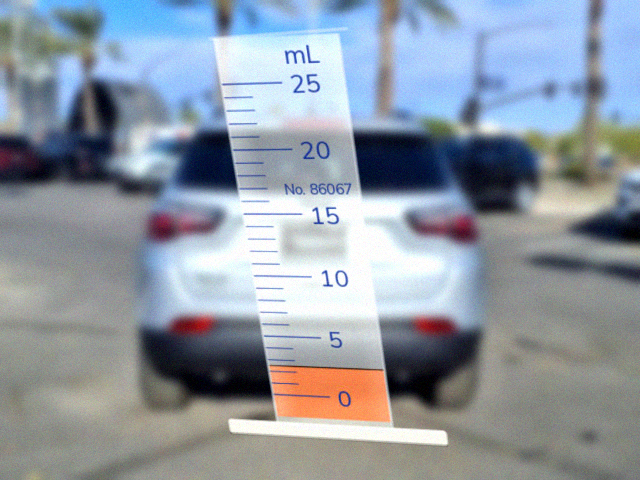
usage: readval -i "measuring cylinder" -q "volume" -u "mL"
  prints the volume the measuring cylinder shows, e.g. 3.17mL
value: 2.5mL
